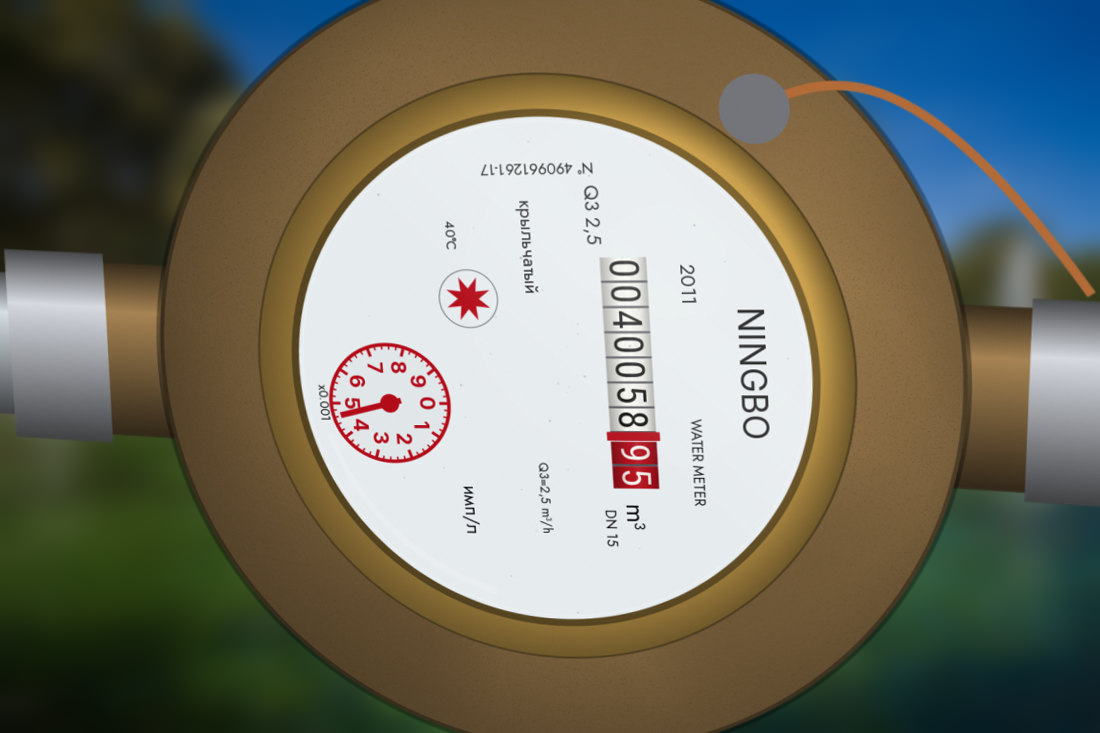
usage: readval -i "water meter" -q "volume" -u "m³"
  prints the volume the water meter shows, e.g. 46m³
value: 40058.954m³
